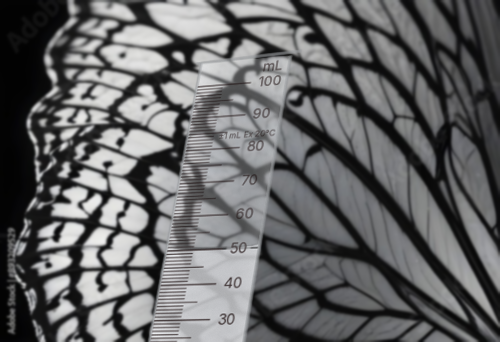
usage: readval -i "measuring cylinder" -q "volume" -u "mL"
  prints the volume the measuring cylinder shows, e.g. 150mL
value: 50mL
